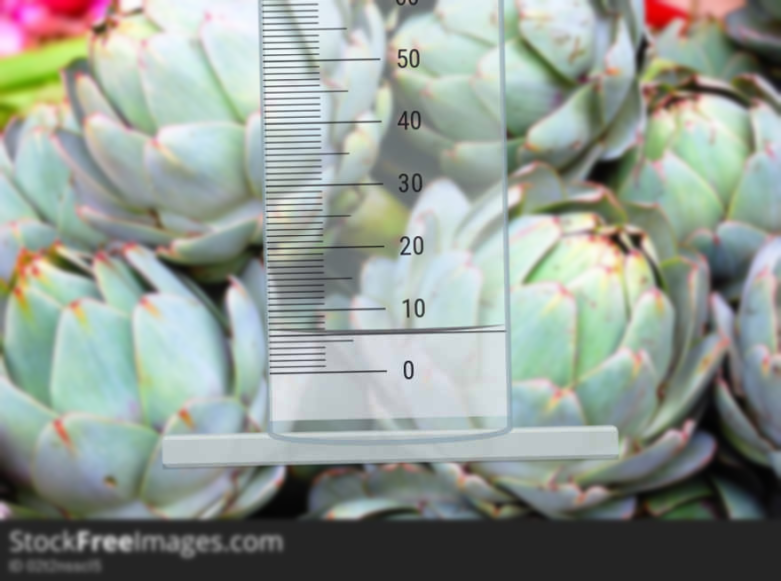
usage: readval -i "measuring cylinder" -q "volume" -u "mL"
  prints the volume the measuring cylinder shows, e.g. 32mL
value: 6mL
